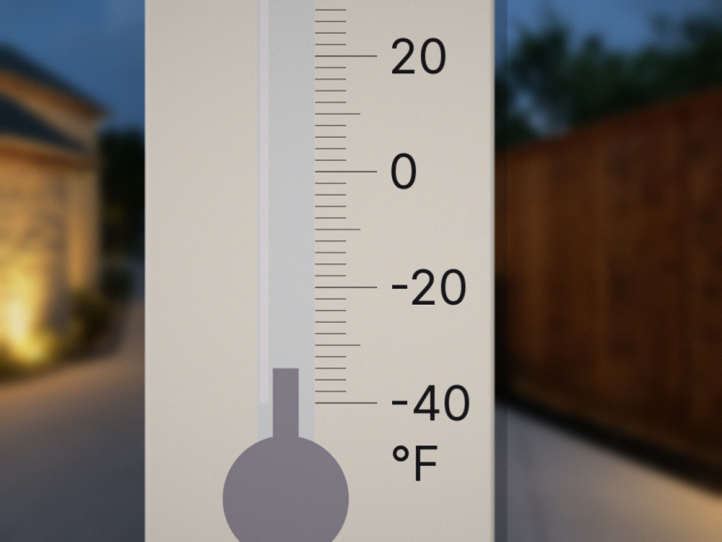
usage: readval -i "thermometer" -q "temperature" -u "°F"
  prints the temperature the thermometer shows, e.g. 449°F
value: -34°F
